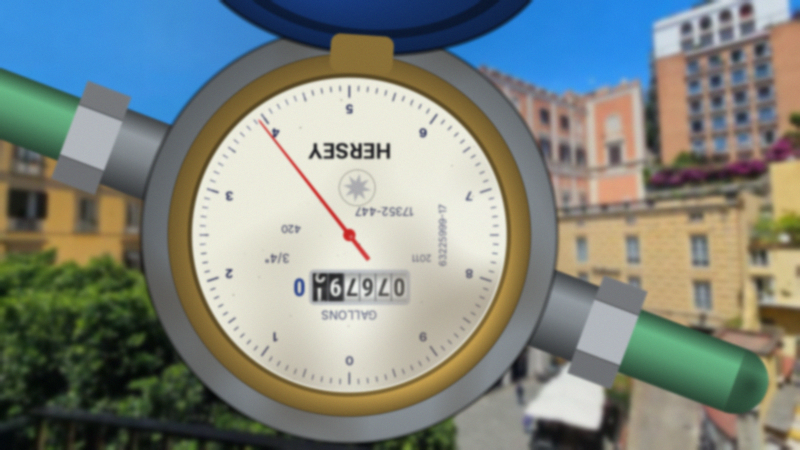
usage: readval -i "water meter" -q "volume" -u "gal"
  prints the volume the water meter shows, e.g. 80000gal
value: 767913.9gal
